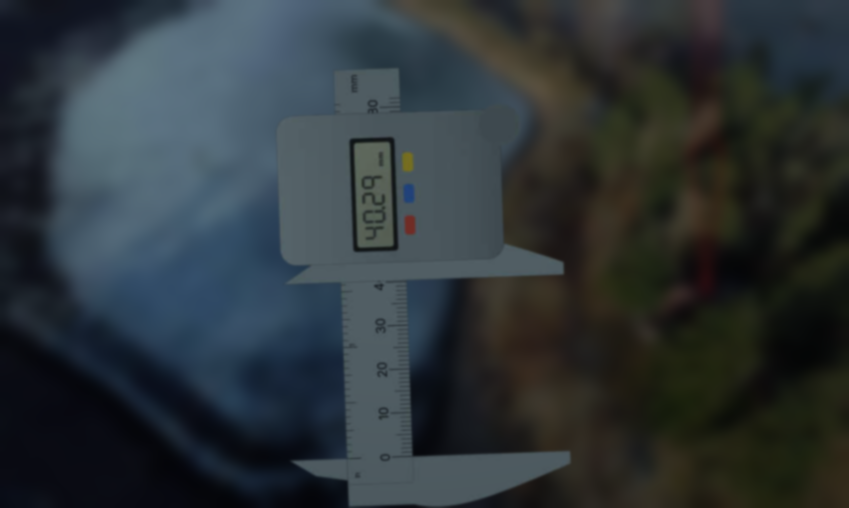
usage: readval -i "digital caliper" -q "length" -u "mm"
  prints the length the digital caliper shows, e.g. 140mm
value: 40.29mm
